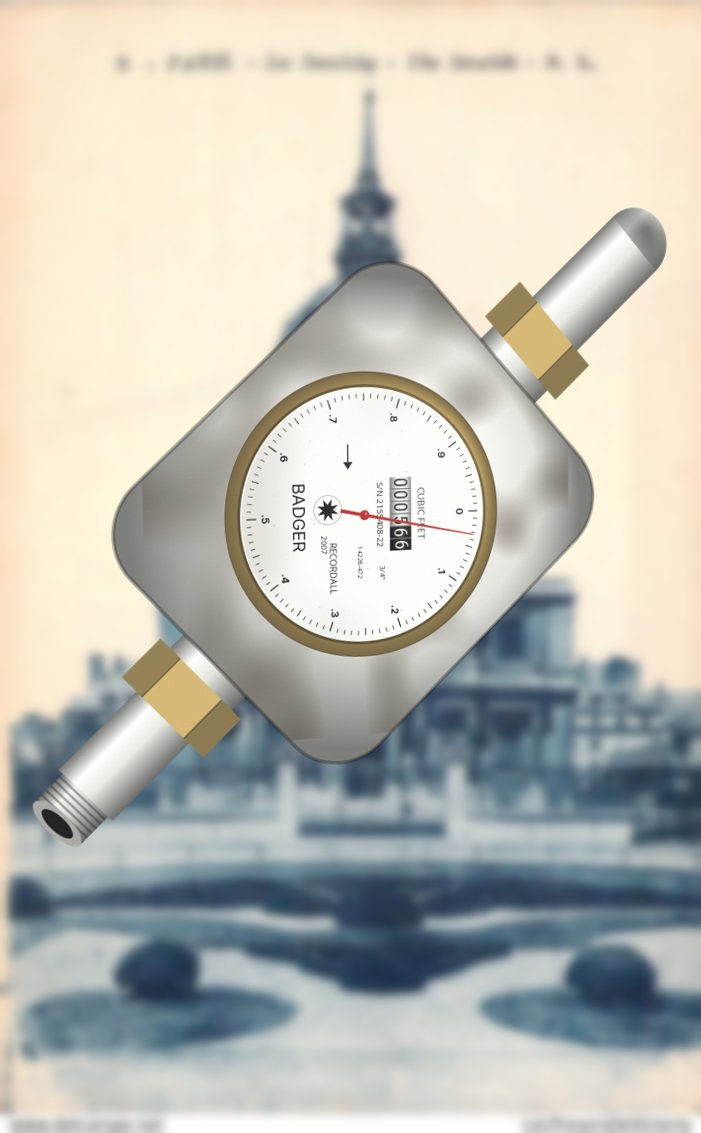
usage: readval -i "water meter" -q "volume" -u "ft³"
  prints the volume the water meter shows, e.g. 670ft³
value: 566.03ft³
